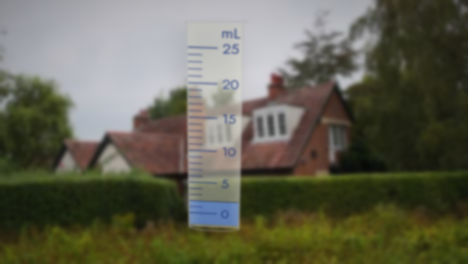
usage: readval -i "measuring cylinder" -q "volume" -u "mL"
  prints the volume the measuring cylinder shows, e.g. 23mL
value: 2mL
